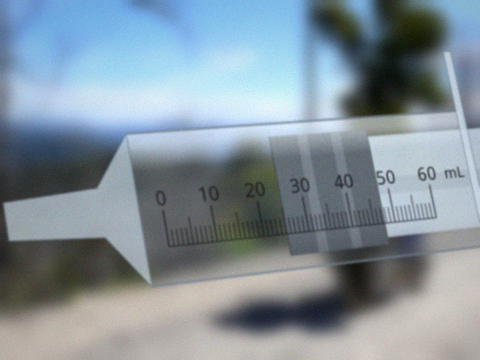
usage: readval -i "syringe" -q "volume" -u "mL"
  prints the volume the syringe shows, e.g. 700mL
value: 25mL
